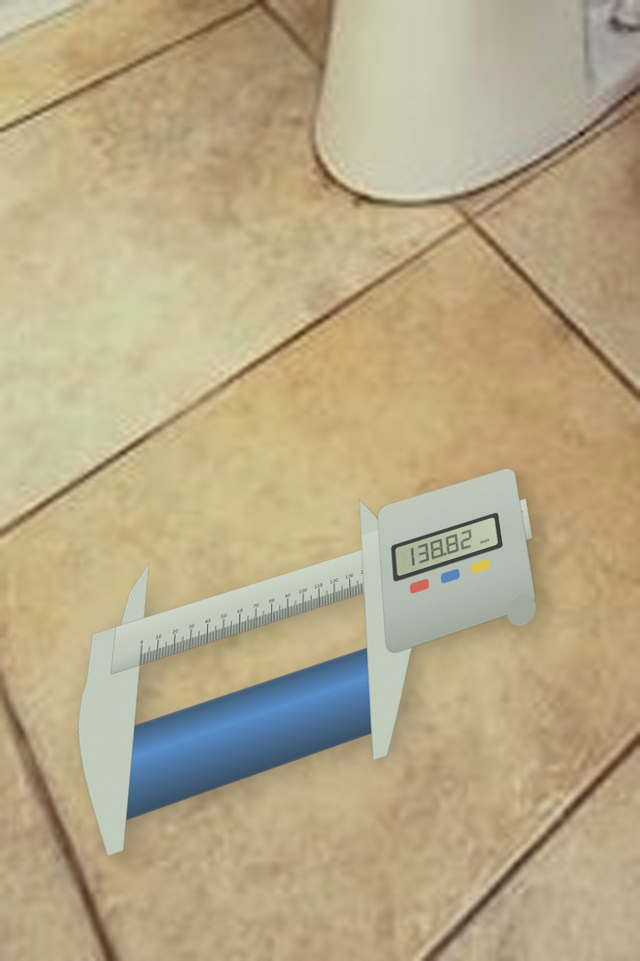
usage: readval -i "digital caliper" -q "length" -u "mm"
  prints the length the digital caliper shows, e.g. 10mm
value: 138.82mm
